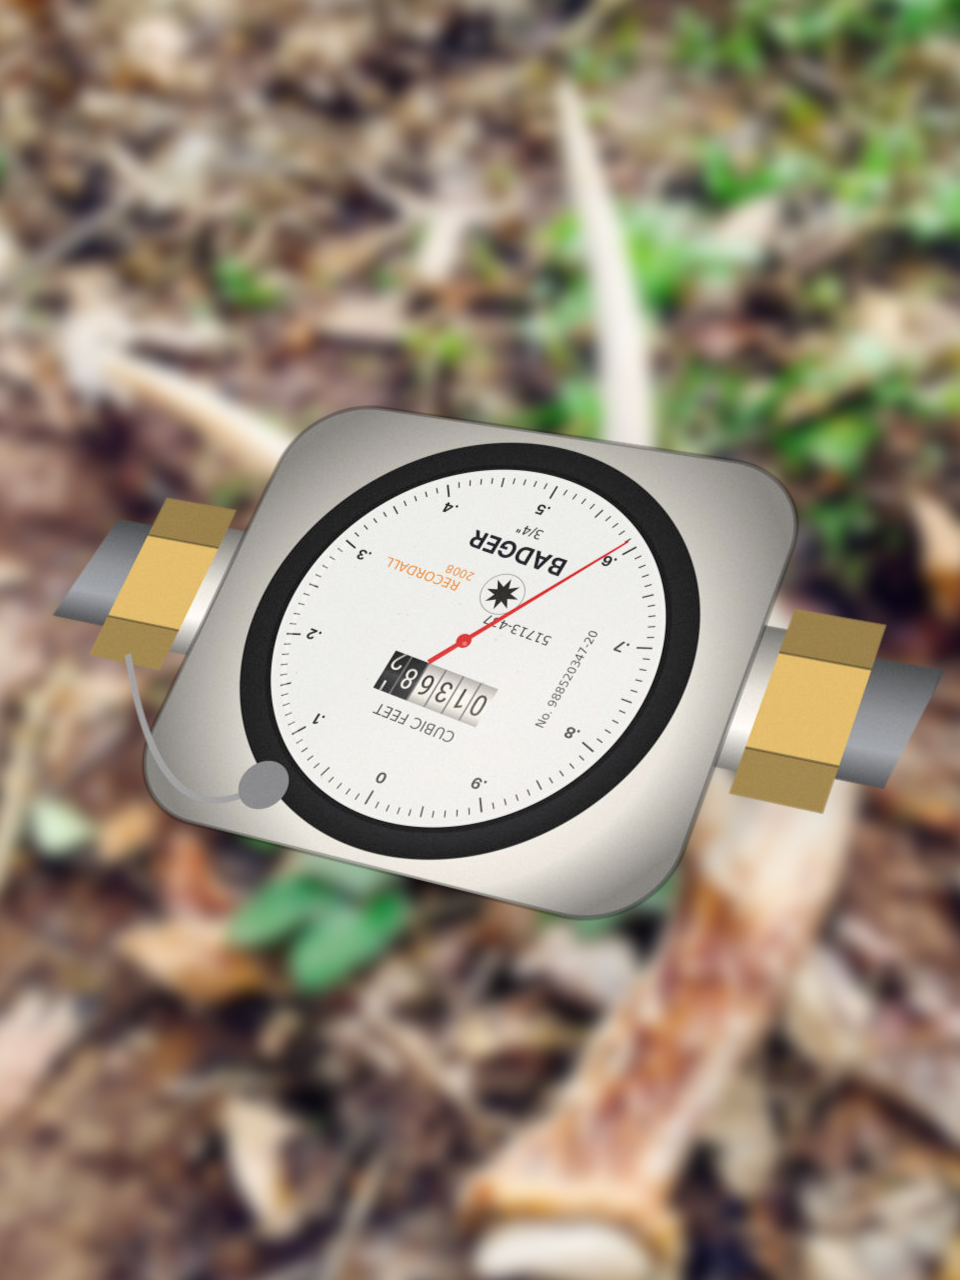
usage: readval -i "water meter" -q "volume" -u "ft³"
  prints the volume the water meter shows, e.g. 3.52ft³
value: 13681.59ft³
